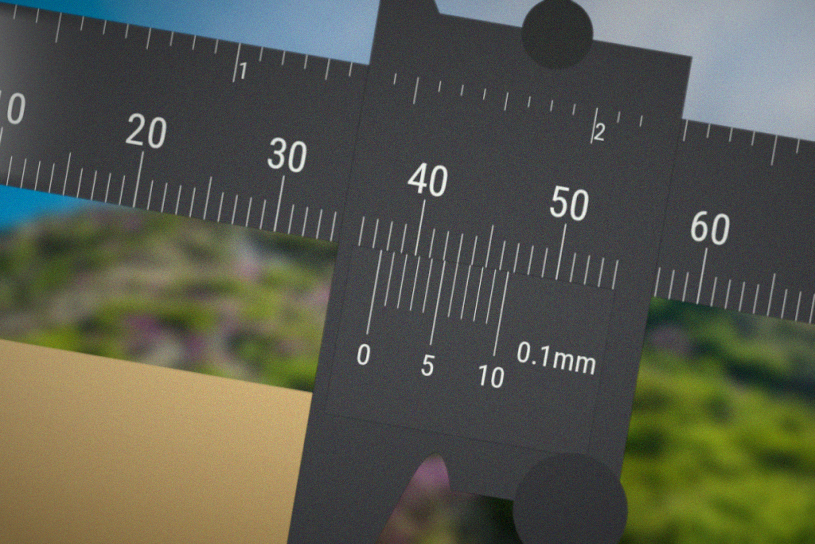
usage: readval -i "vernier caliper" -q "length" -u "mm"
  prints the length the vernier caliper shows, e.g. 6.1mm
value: 37.6mm
